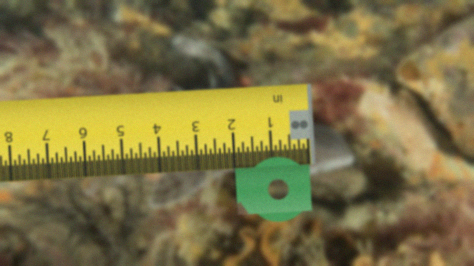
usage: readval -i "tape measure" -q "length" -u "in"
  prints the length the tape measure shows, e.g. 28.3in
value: 2in
